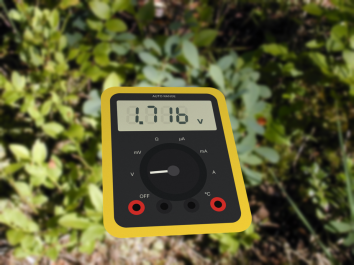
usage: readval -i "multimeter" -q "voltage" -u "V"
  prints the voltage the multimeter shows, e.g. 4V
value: 1.716V
